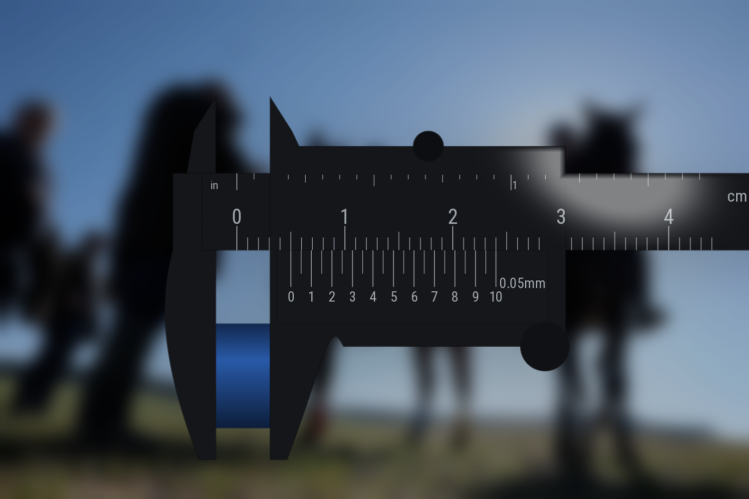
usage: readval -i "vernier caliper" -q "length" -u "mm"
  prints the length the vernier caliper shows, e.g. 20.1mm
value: 5.0mm
